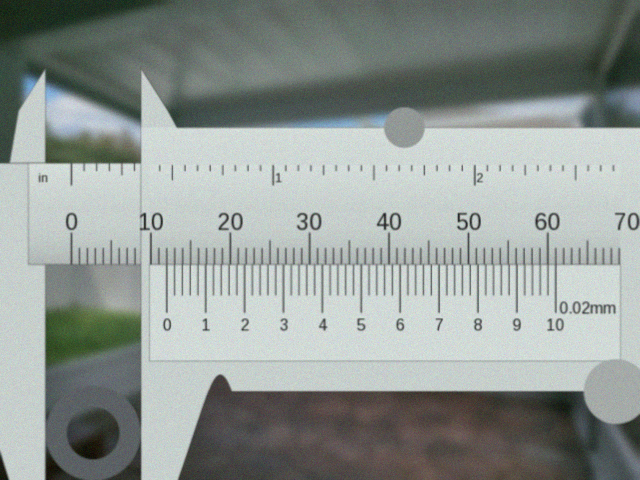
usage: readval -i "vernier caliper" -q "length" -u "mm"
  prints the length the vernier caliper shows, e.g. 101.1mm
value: 12.0mm
